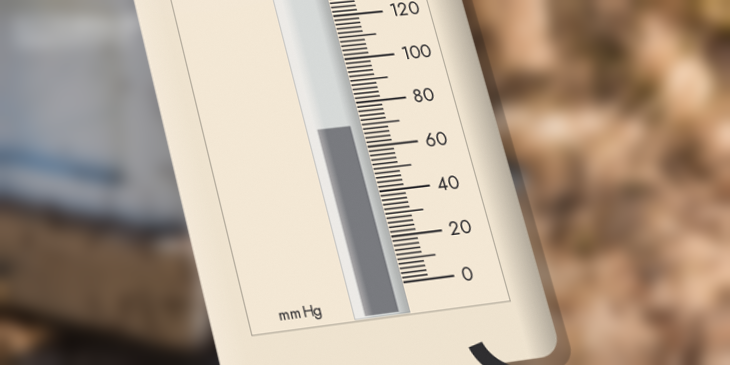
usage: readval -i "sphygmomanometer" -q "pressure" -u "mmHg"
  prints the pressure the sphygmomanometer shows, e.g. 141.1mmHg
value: 70mmHg
